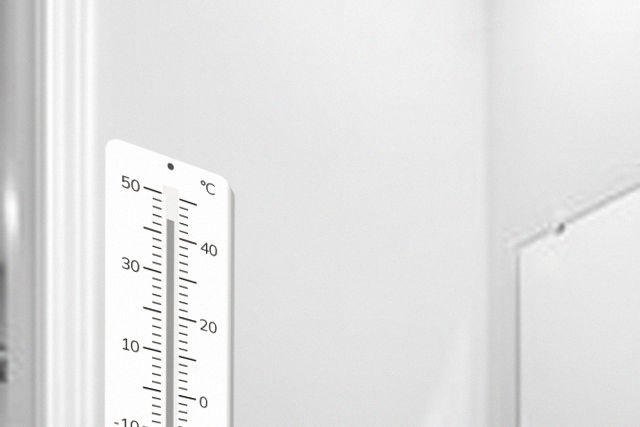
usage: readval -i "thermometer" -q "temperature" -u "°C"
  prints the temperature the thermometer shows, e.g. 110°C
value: 44°C
